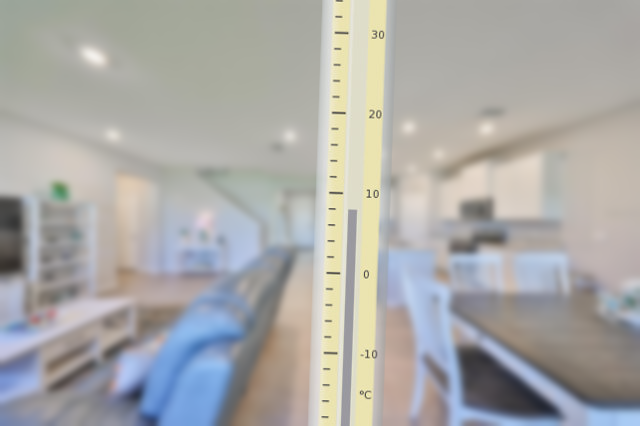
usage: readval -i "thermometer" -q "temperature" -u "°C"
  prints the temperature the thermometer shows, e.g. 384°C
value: 8°C
